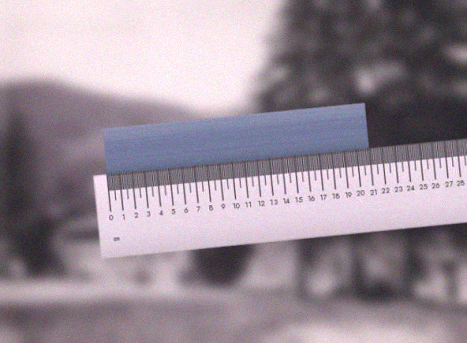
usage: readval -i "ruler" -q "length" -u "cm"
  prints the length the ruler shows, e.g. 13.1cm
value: 21cm
